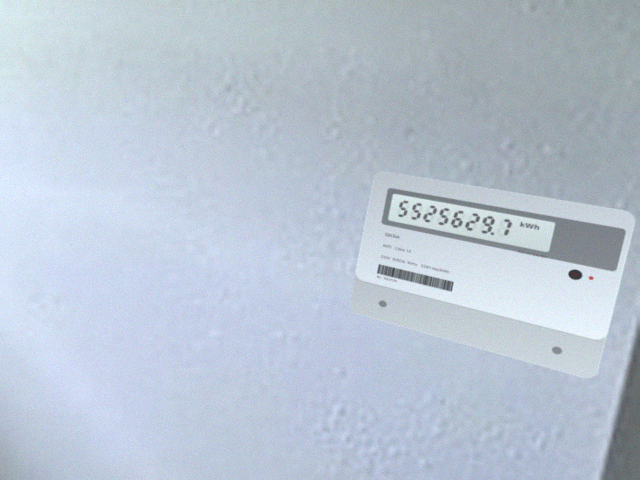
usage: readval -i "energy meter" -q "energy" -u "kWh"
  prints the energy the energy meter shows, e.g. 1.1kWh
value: 5525629.7kWh
